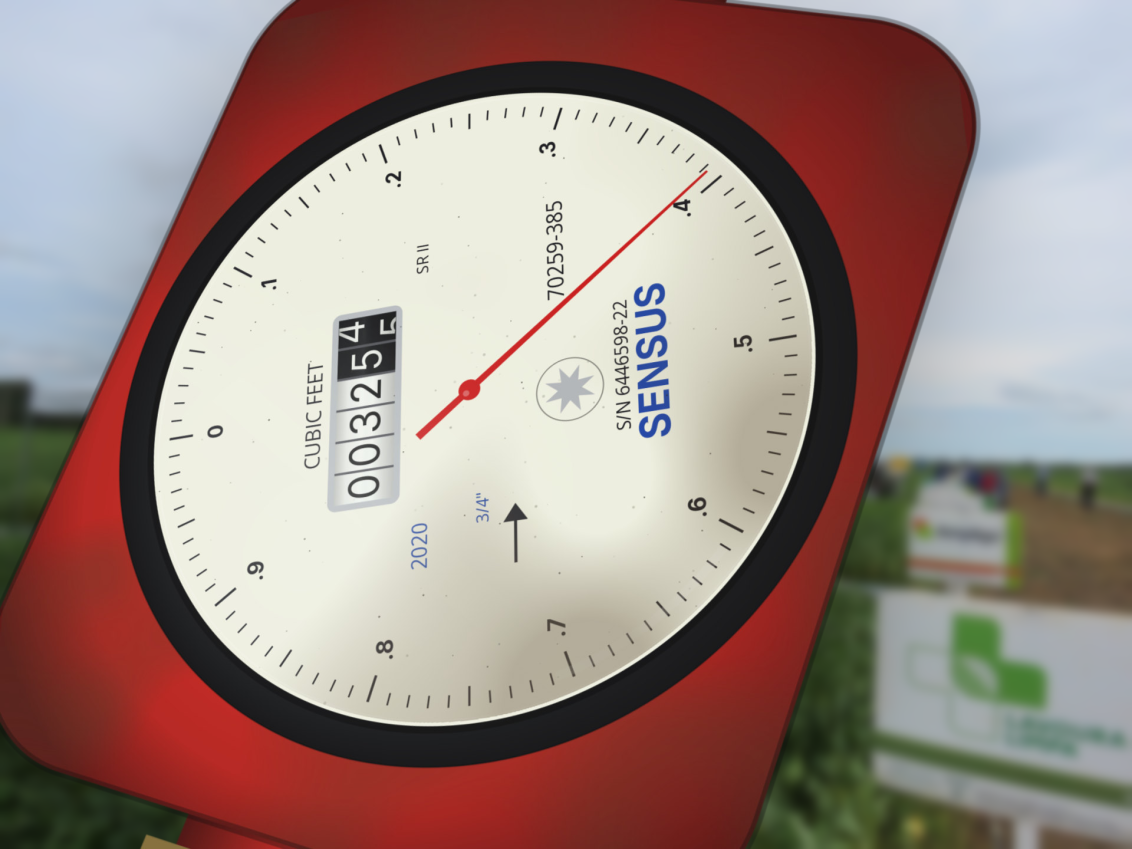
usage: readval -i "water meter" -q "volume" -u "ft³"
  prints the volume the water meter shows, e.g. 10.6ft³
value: 3254.39ft³
